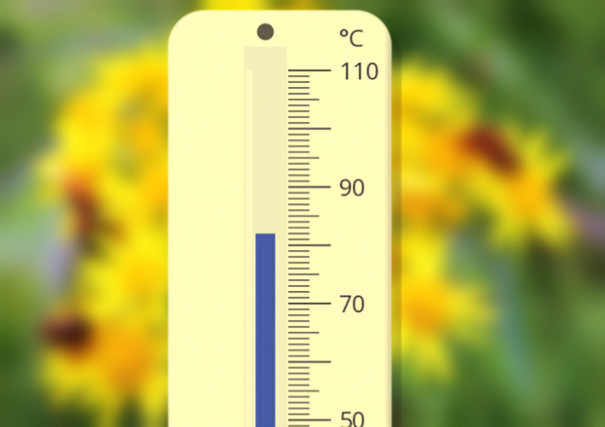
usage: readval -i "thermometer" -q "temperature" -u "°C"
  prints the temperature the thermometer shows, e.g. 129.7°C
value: 82°C
